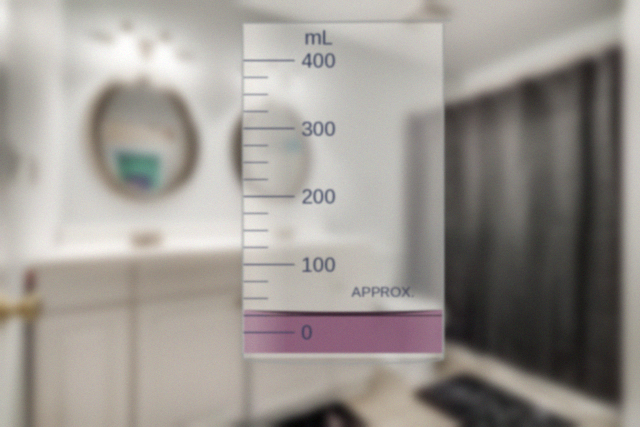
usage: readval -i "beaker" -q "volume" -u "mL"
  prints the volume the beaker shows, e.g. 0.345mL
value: 25mL
